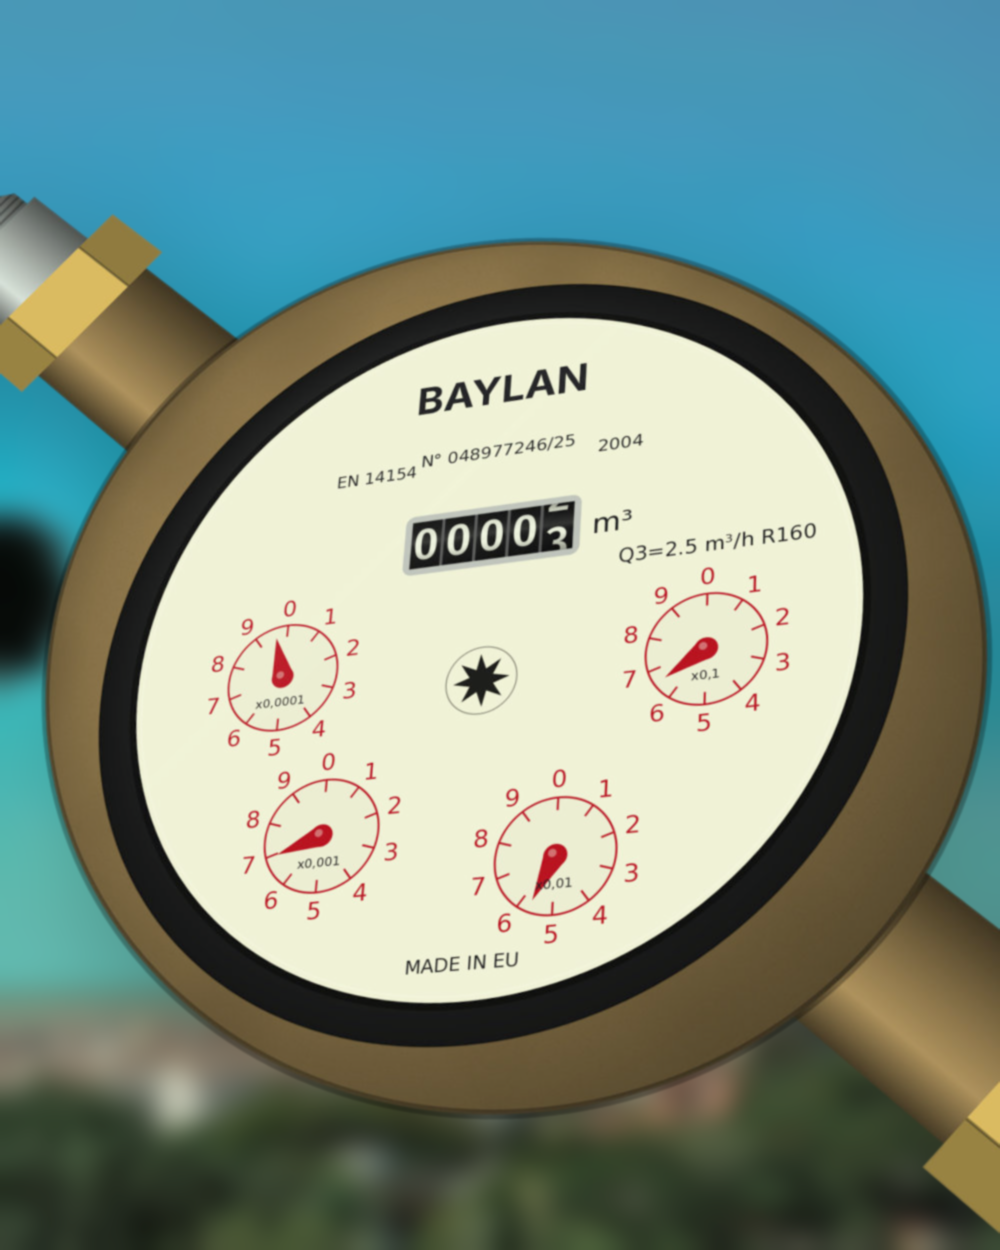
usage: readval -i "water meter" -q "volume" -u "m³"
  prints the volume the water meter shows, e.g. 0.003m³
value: 2.6569m³
